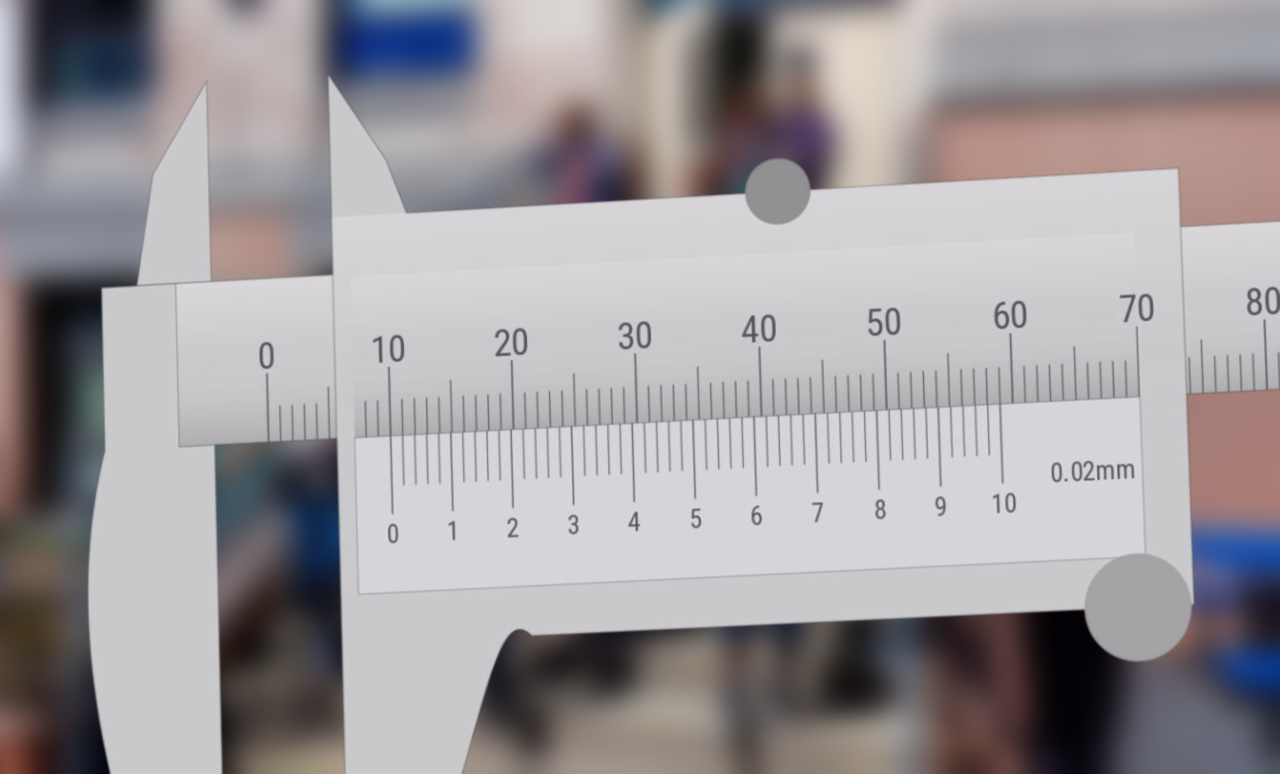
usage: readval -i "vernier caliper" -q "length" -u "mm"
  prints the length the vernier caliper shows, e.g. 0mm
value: 10.0mm
